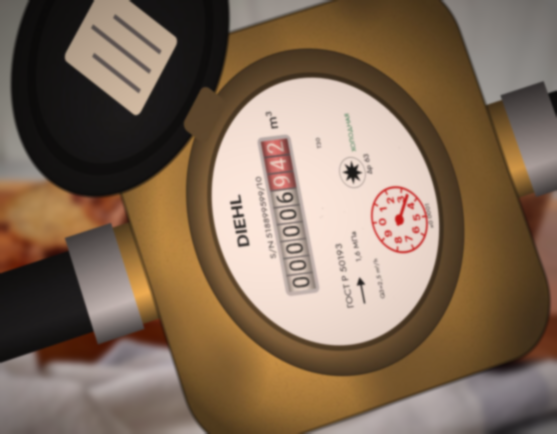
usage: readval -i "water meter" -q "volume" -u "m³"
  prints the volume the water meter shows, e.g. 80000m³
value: 6.9423m³
